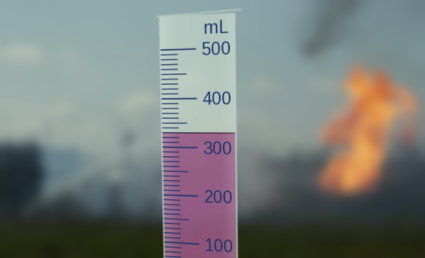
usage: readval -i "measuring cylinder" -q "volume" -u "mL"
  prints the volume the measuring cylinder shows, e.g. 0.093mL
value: 330mL
